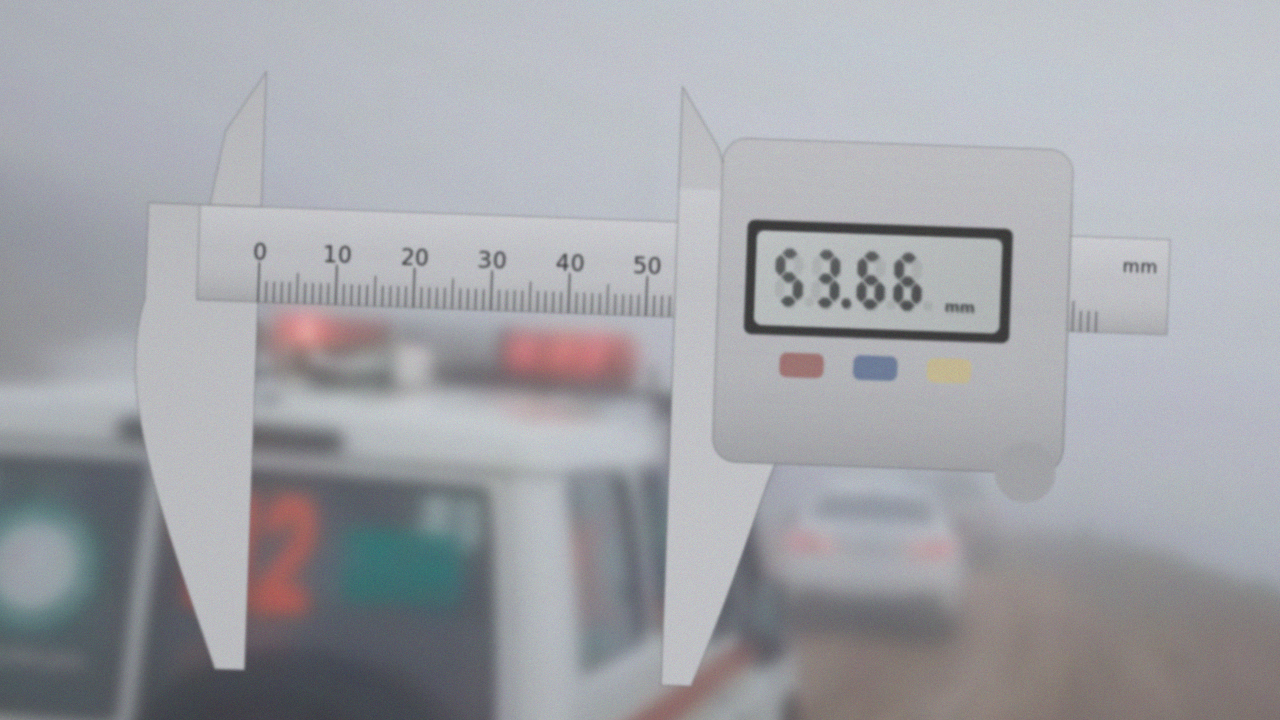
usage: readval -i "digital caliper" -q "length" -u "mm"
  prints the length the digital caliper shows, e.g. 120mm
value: 53.66mm
